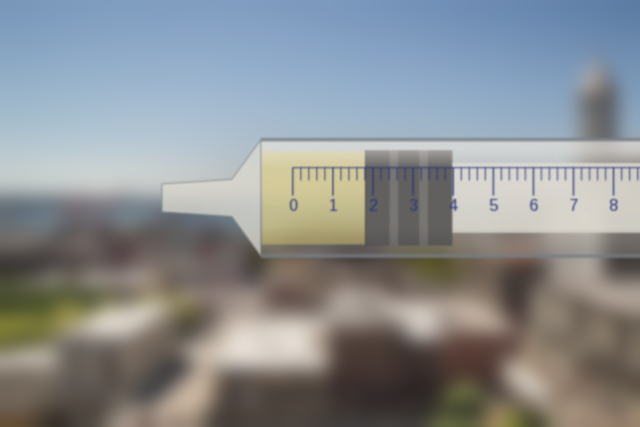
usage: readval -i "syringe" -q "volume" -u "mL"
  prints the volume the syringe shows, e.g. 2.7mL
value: 1.8mL
